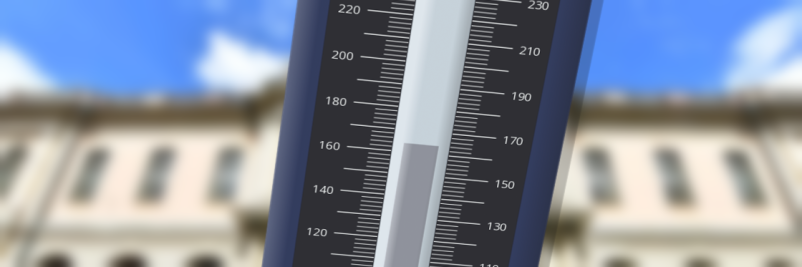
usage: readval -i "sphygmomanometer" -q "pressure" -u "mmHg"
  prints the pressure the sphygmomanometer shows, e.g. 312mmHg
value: 164mmHg
